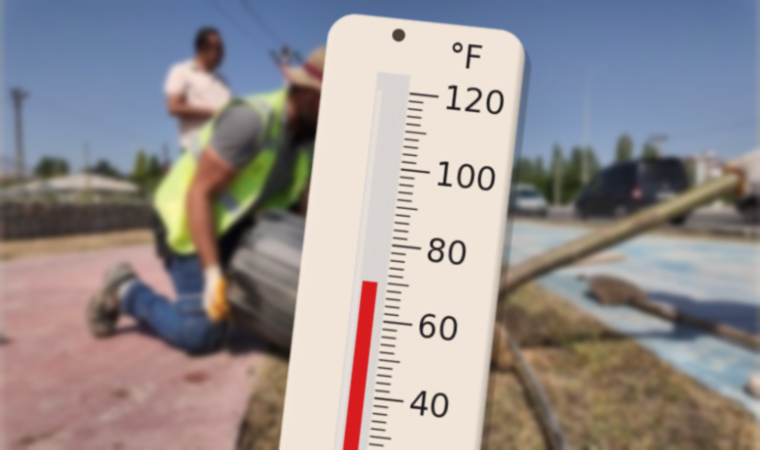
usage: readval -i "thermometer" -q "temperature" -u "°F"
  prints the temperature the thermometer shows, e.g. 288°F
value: 70°F
